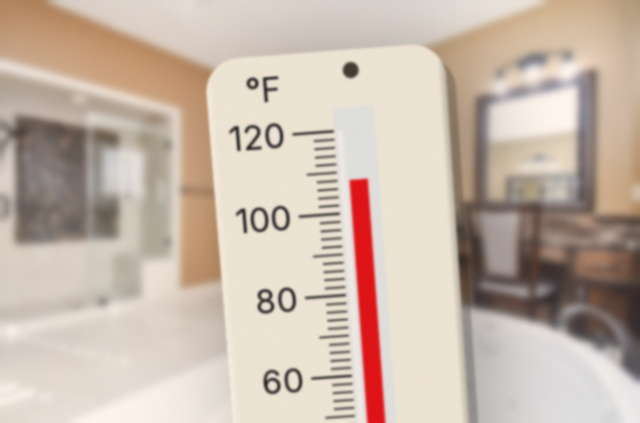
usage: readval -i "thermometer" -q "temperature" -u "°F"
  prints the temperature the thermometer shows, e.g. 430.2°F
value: 108°F
